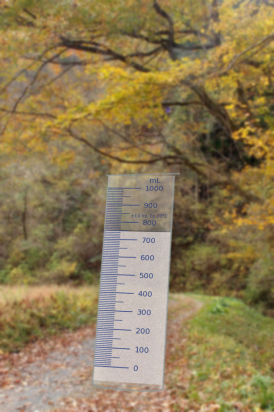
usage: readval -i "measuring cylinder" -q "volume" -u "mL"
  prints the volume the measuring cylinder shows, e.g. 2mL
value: 750mL
